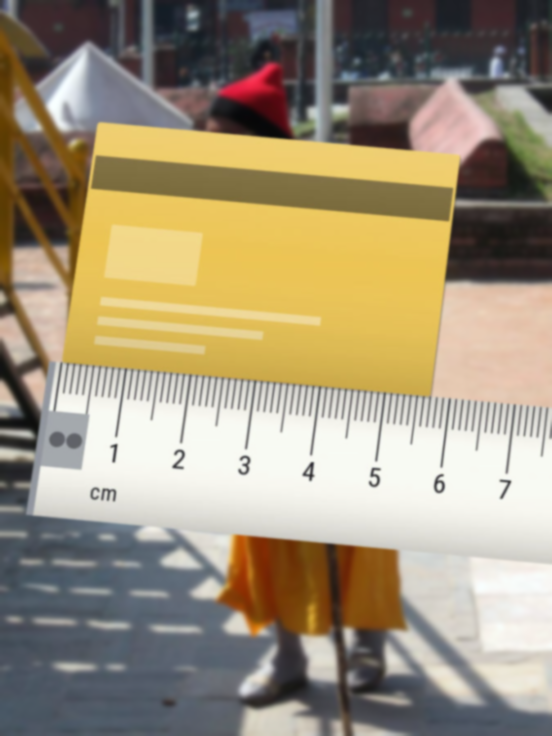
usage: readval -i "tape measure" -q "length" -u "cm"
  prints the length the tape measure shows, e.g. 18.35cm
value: 5.7cm
